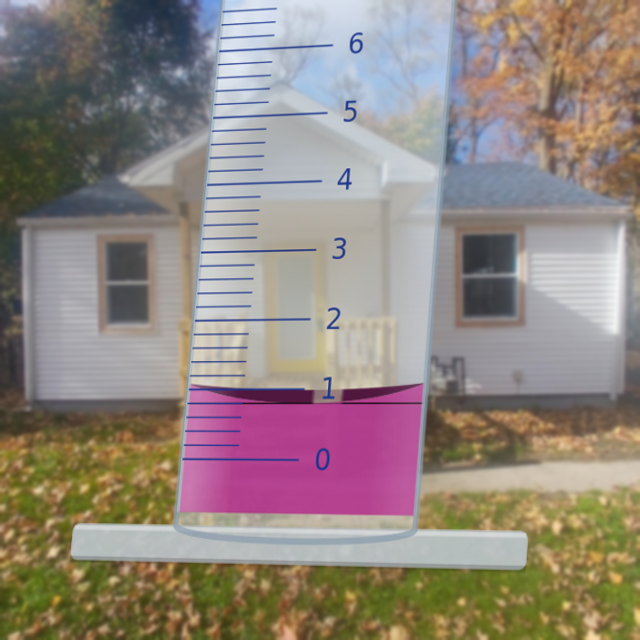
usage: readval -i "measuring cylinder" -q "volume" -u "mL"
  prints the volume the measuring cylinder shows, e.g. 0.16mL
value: 0.8mL
